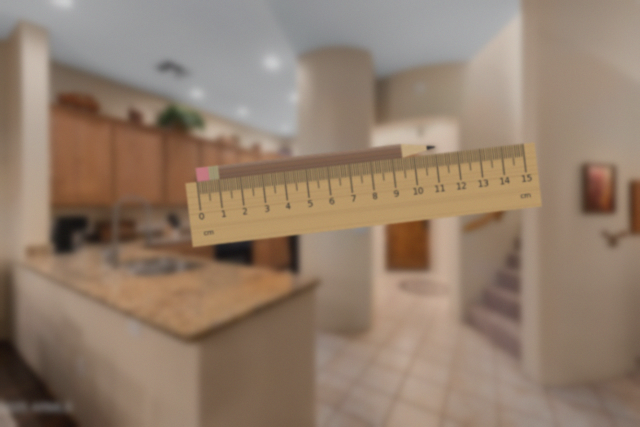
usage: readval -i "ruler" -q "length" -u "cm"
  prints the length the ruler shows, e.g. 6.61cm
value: 11cm
